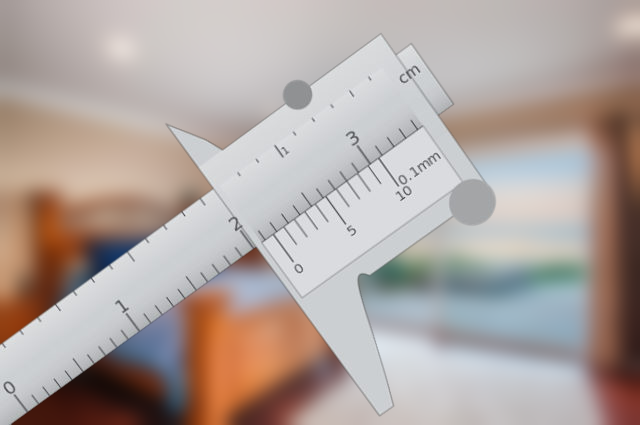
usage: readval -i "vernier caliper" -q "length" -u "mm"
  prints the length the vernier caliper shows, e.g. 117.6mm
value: 21.7mm
